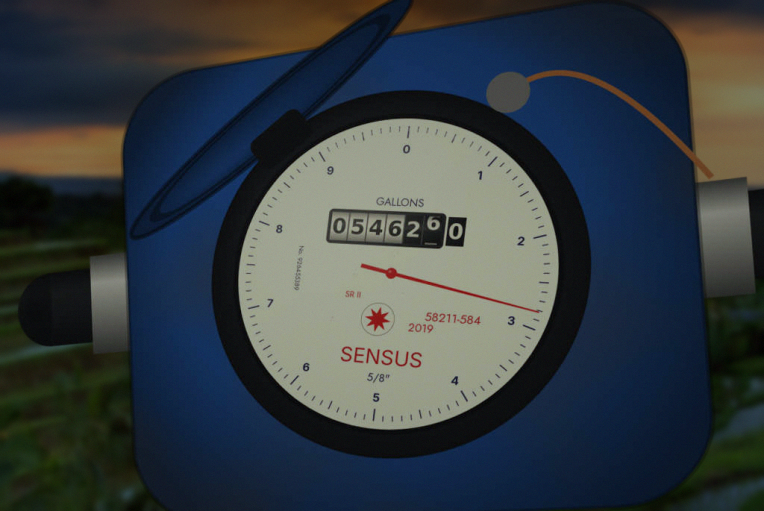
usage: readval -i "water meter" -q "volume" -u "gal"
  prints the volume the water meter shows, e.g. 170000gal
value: 546262.8gal
